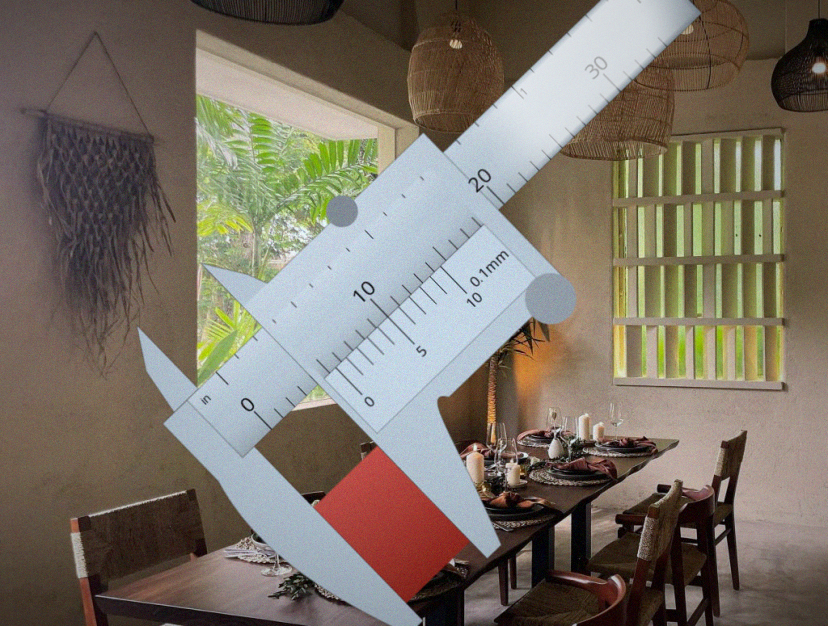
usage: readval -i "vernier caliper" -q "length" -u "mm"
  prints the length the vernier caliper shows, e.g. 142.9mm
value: 5.5mm
